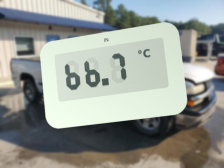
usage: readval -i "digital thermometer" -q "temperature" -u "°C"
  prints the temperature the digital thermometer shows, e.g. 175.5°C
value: 66.7°C
